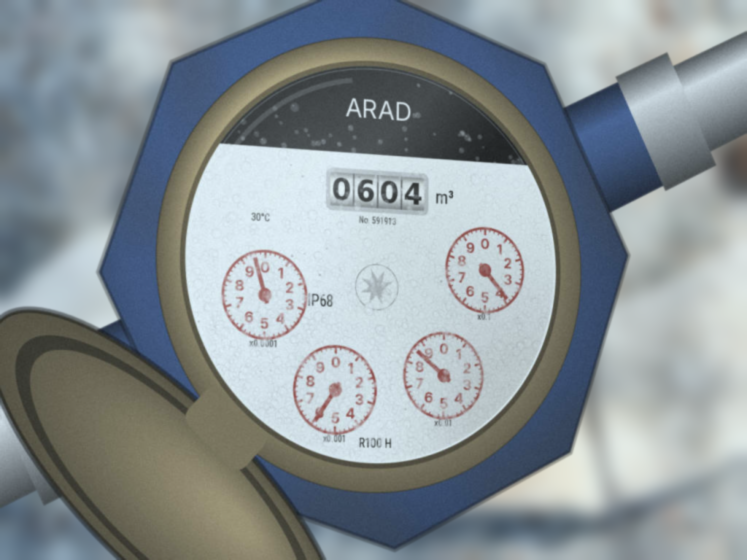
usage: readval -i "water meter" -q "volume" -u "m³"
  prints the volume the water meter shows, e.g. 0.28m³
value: 604.3859m³
